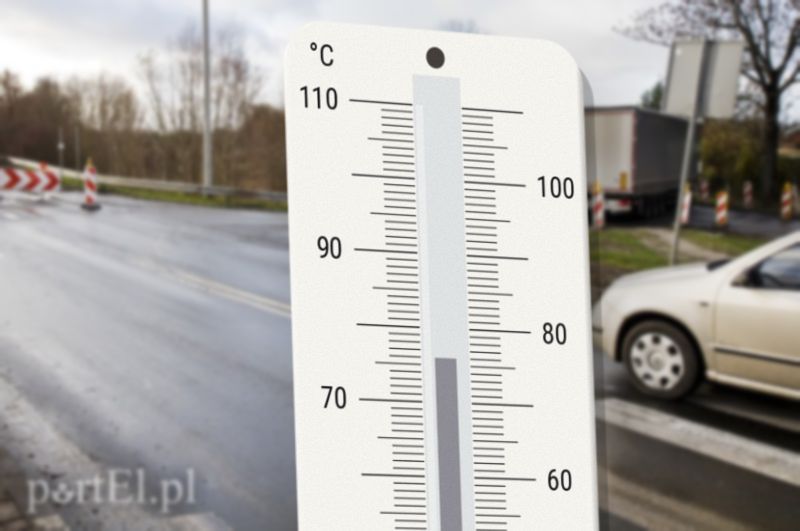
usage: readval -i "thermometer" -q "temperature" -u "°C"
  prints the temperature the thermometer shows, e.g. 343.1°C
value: 76°C
